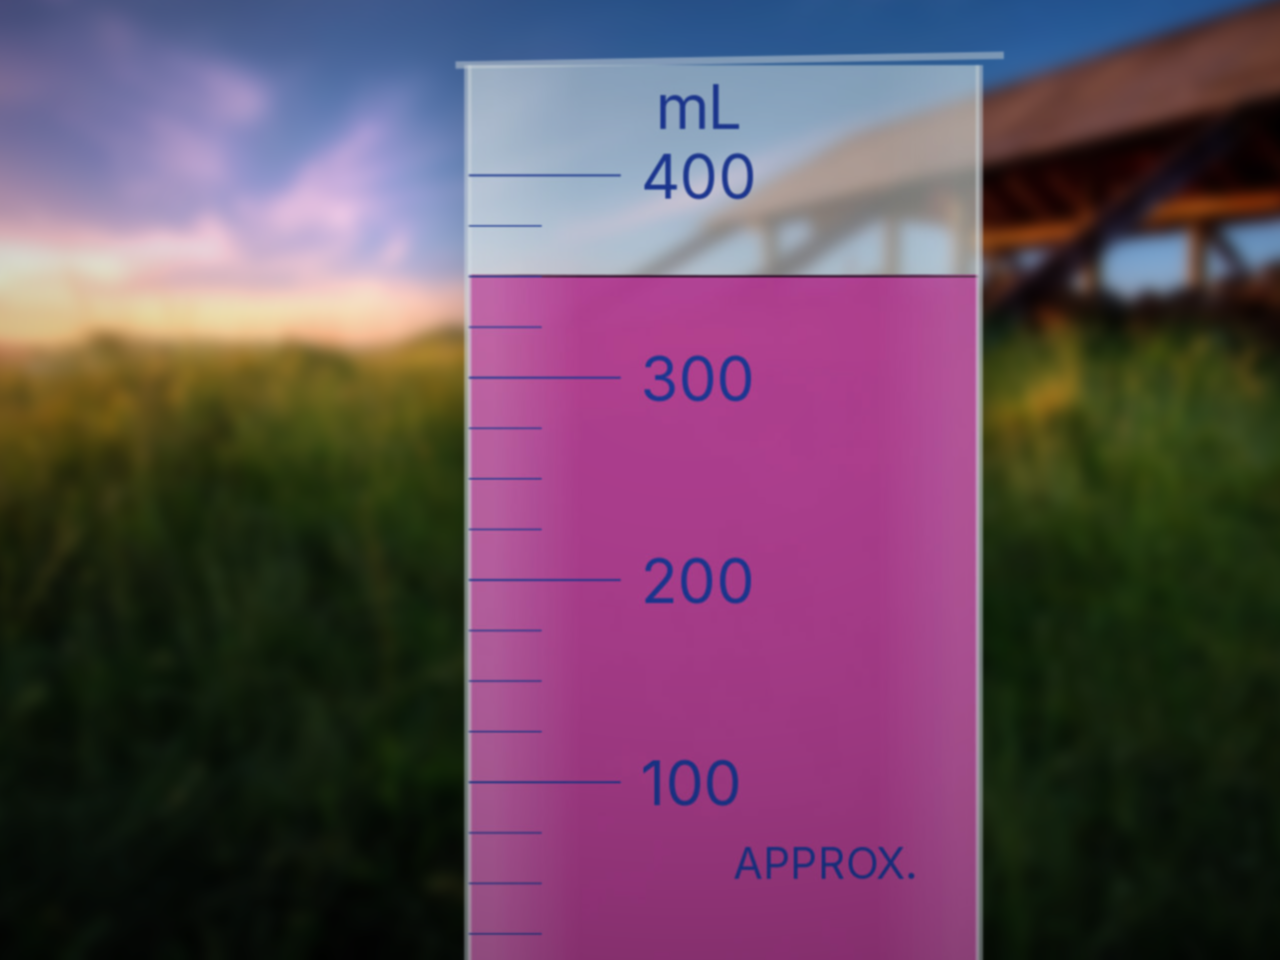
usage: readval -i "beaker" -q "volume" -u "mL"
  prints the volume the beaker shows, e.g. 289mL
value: 350mL
